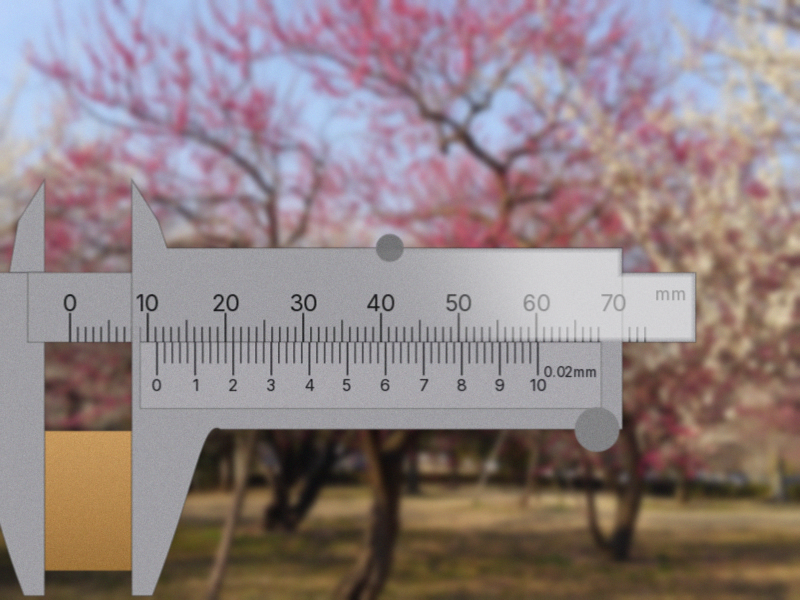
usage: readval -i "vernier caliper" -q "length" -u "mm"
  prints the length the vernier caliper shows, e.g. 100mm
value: 11.2mm
